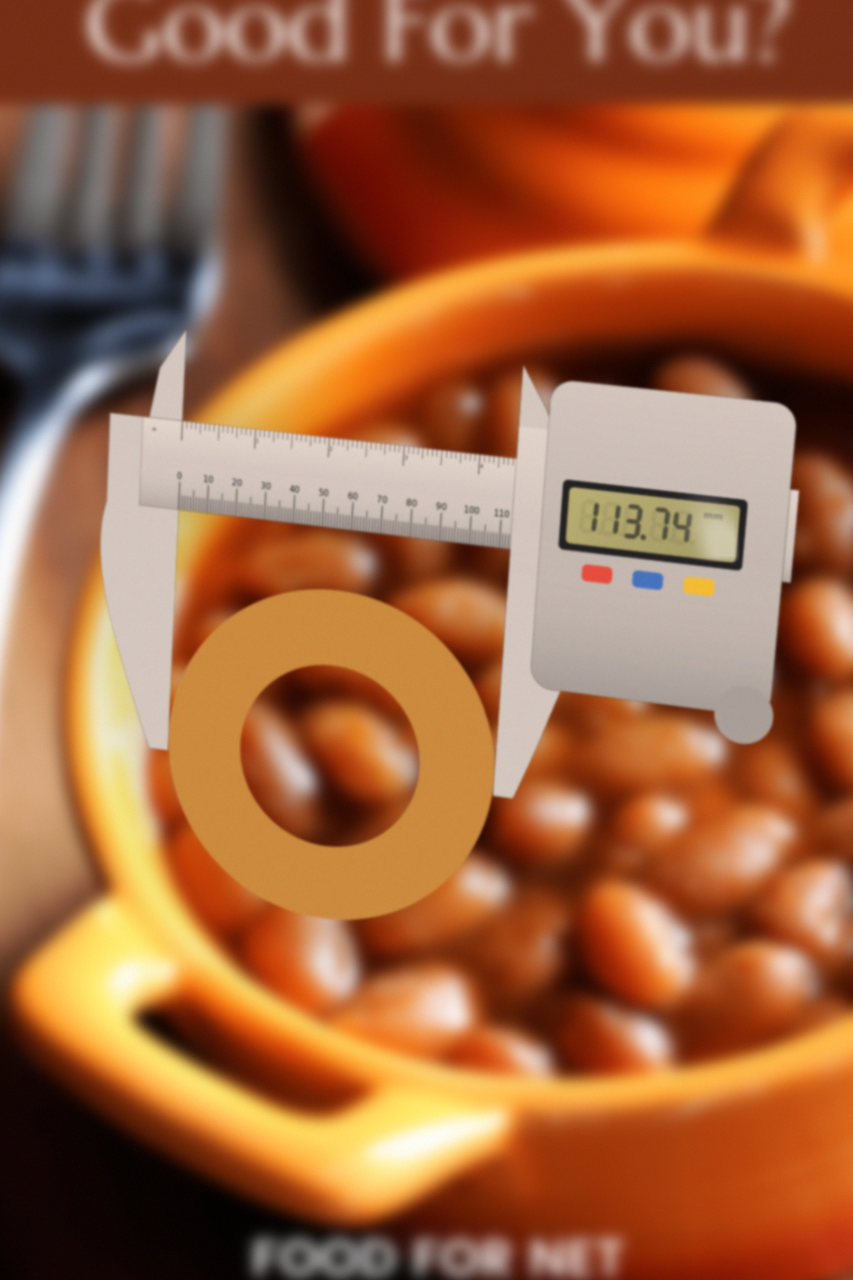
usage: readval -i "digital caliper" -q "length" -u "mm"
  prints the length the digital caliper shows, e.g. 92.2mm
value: 113.74mm
